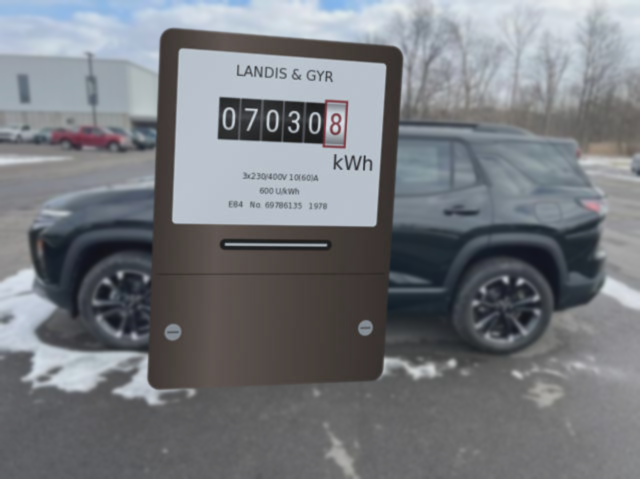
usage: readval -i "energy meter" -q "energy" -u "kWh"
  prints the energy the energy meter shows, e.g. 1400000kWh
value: 7030.8kWh
